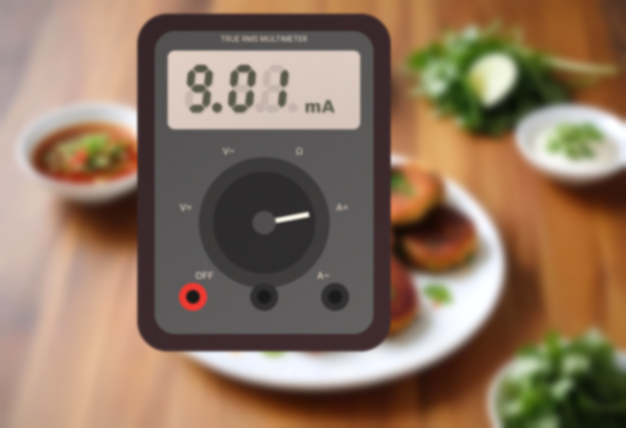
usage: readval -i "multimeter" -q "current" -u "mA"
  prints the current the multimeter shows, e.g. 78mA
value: 9.01mA
